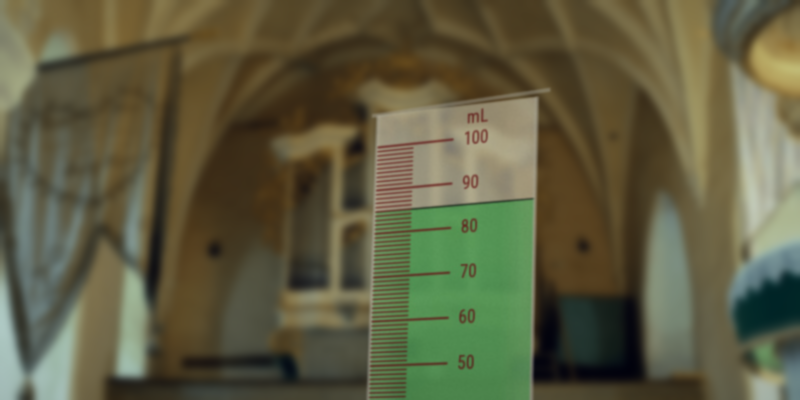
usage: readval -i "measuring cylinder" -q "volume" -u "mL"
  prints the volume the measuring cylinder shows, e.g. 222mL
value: 85mL
